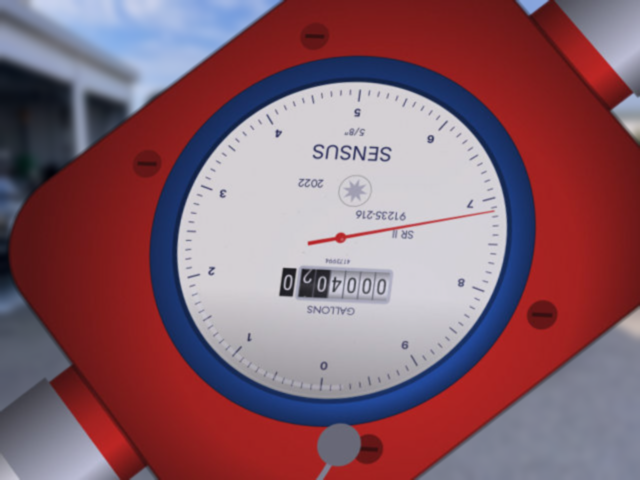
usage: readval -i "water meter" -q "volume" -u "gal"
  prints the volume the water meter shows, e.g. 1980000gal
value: 4017.1gal
